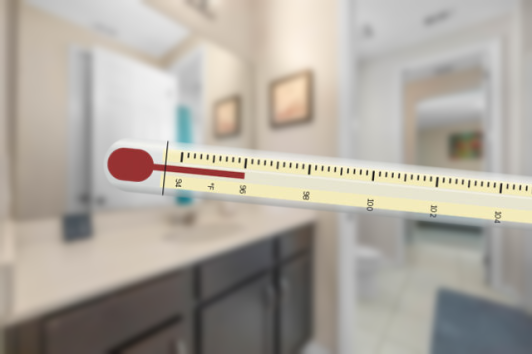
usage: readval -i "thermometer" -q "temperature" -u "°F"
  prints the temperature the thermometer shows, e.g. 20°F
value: 96°F
